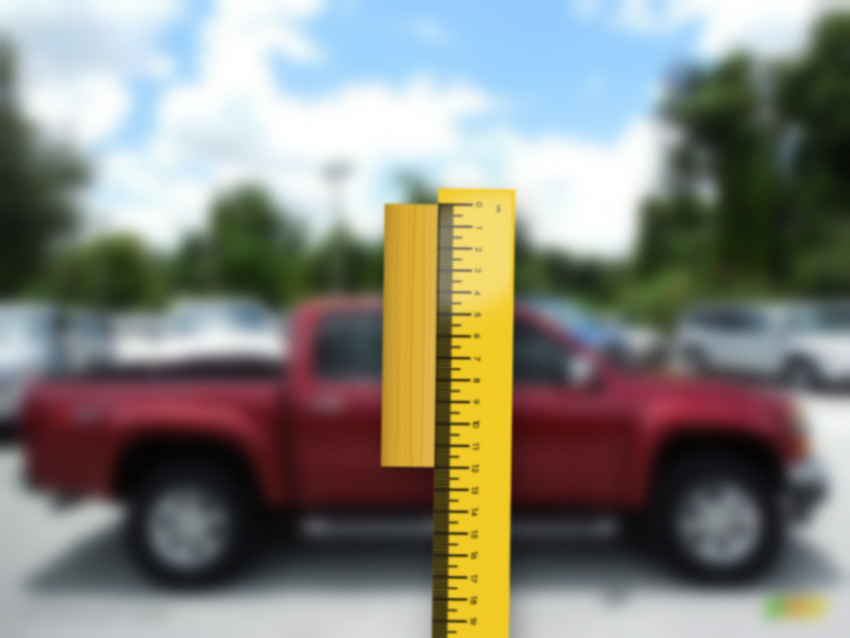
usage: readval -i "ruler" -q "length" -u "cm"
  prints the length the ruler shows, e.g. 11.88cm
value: 12cm
